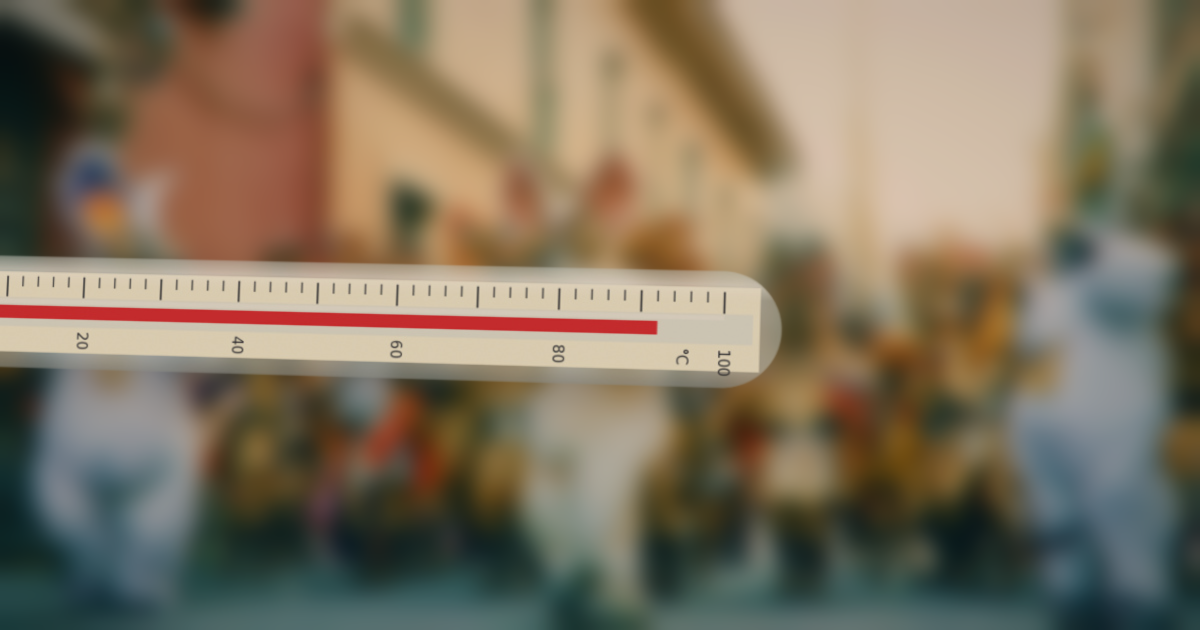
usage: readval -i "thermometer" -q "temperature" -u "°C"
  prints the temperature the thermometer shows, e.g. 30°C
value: 92°C
